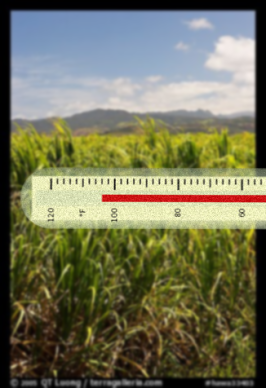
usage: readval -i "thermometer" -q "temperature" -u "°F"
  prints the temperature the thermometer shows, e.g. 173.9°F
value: 104°F
